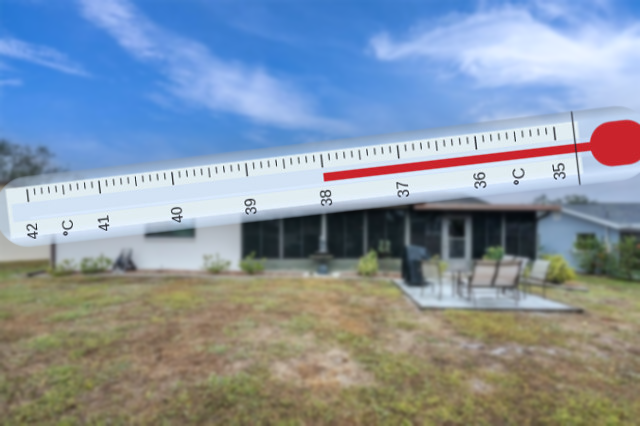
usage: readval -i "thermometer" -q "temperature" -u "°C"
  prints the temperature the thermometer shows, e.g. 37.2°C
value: 38°C
